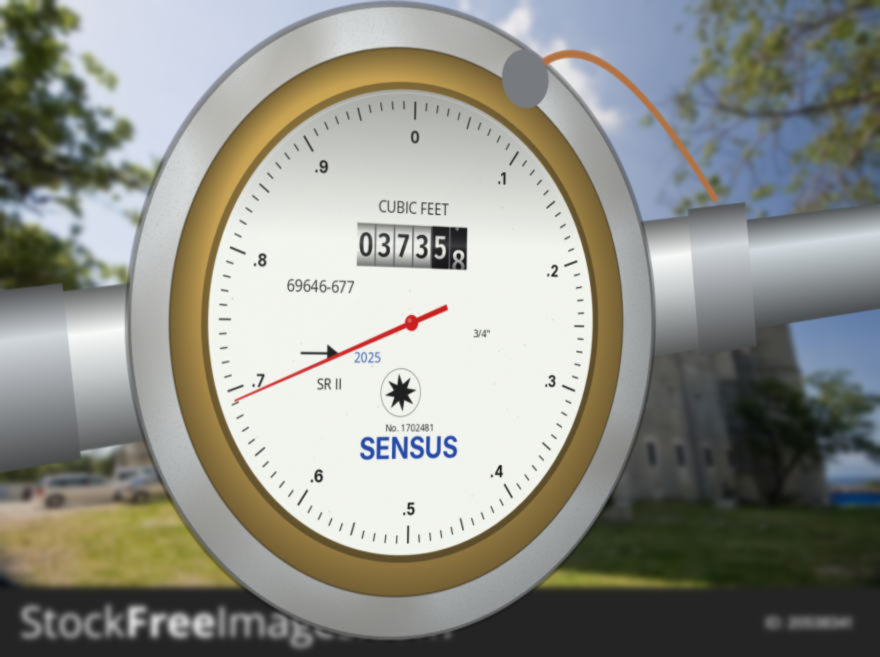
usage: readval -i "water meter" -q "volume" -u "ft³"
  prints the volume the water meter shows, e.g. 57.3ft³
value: 37357.69ft³
